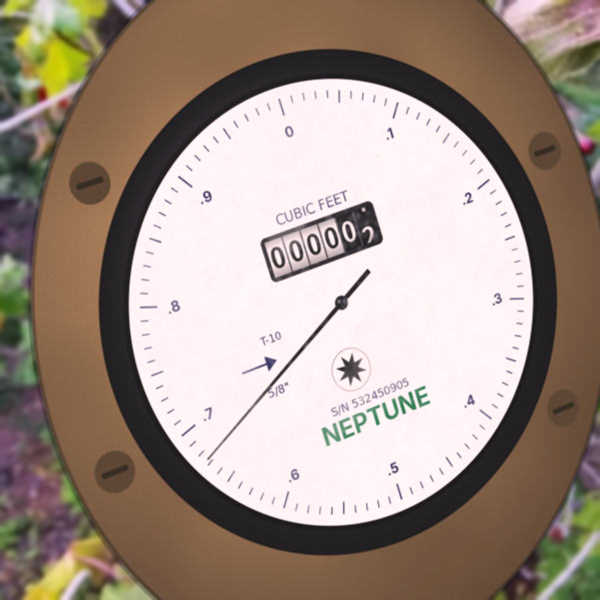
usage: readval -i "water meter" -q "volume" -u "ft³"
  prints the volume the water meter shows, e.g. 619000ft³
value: 1.67ft³
